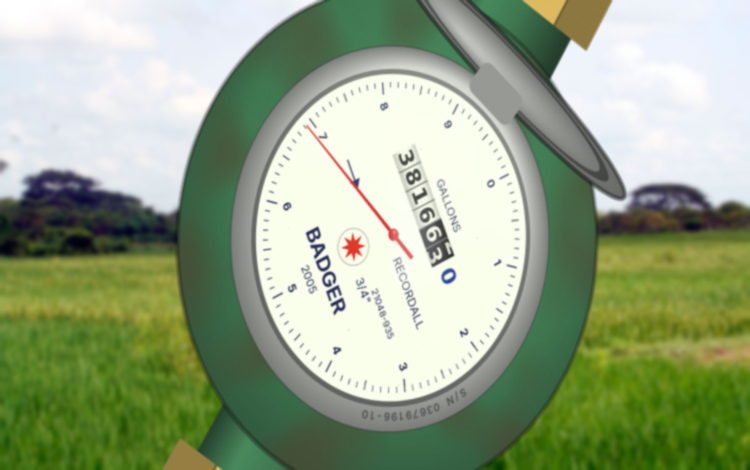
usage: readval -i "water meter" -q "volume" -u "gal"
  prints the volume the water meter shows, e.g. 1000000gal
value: 3816626.9gal
